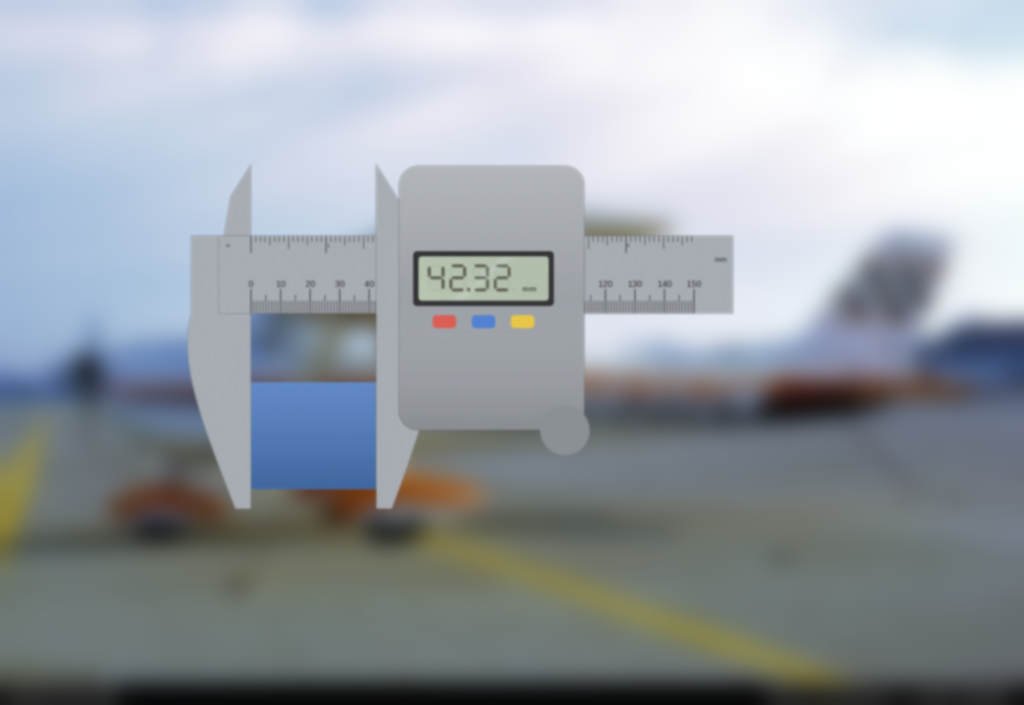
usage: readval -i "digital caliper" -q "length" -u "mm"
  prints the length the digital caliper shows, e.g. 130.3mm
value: 42.32mm
